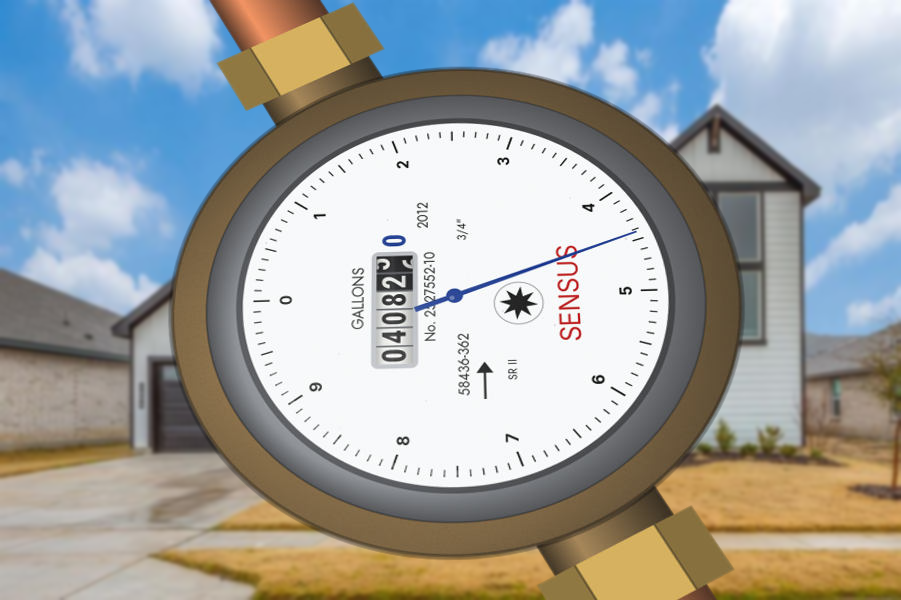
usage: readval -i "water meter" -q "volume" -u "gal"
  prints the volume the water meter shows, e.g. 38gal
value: 408254.4gal
